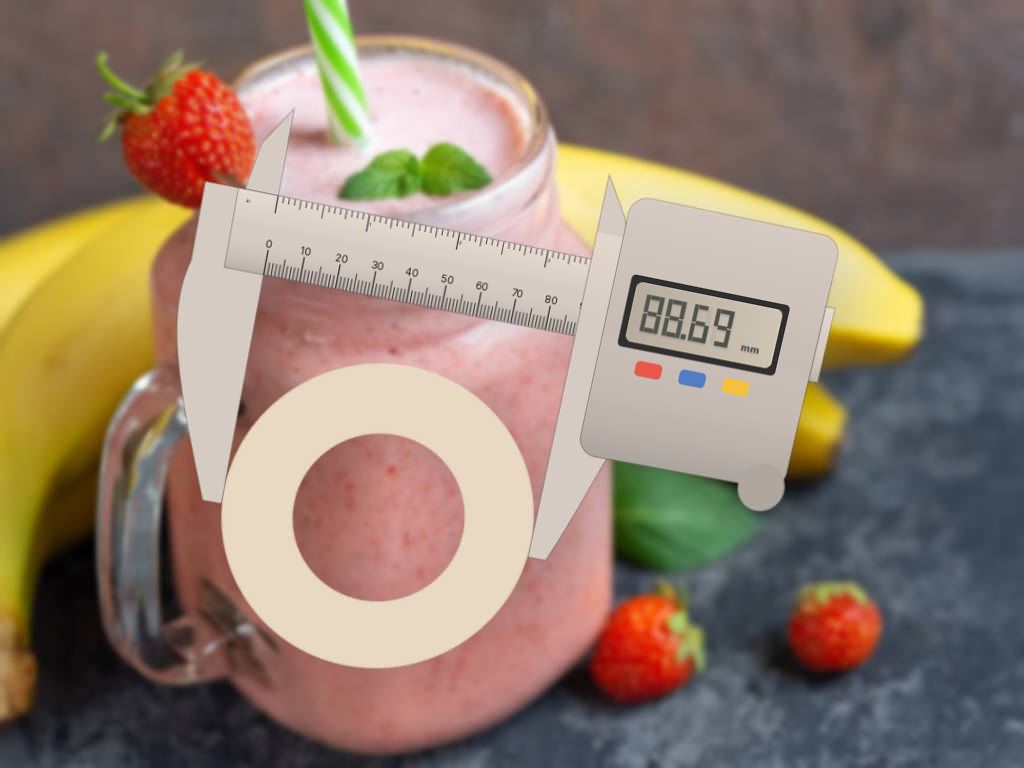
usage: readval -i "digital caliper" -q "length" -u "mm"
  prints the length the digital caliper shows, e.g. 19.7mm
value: 88.69mm
